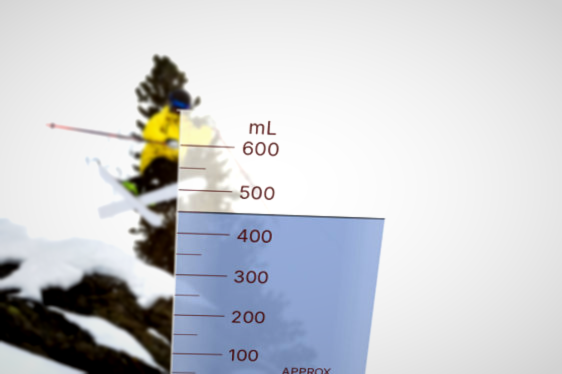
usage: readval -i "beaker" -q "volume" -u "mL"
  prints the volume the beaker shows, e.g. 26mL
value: 450mL
